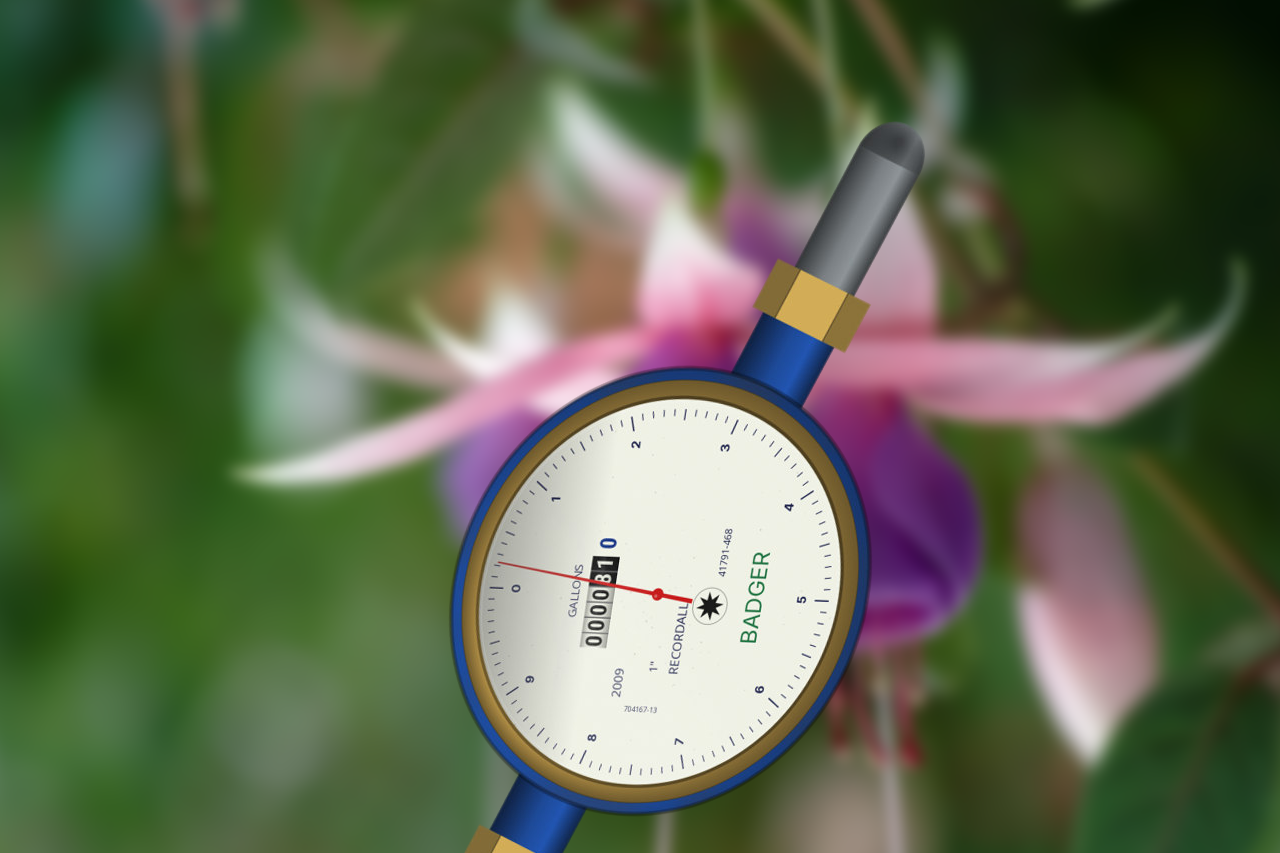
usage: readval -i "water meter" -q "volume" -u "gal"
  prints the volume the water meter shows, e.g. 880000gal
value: 810.2gal
